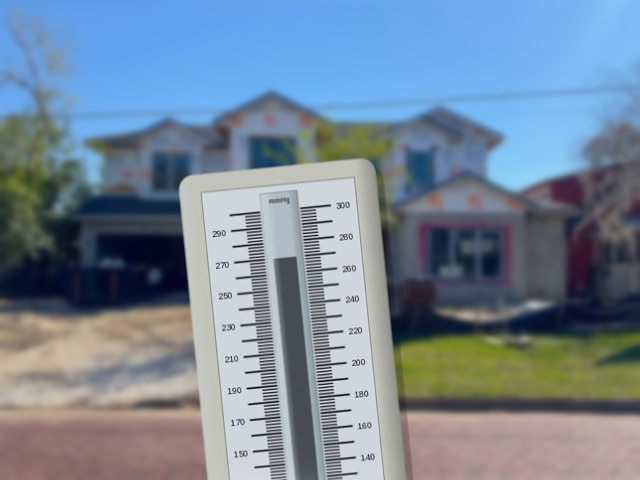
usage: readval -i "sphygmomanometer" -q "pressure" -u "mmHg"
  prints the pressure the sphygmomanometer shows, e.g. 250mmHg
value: 270mmHg
